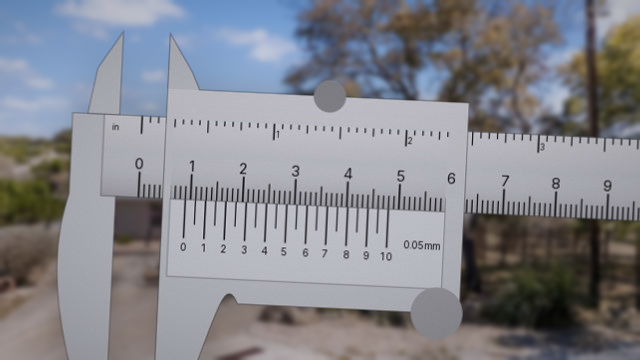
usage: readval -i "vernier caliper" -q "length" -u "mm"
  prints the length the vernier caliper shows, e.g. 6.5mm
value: 9.0mm
